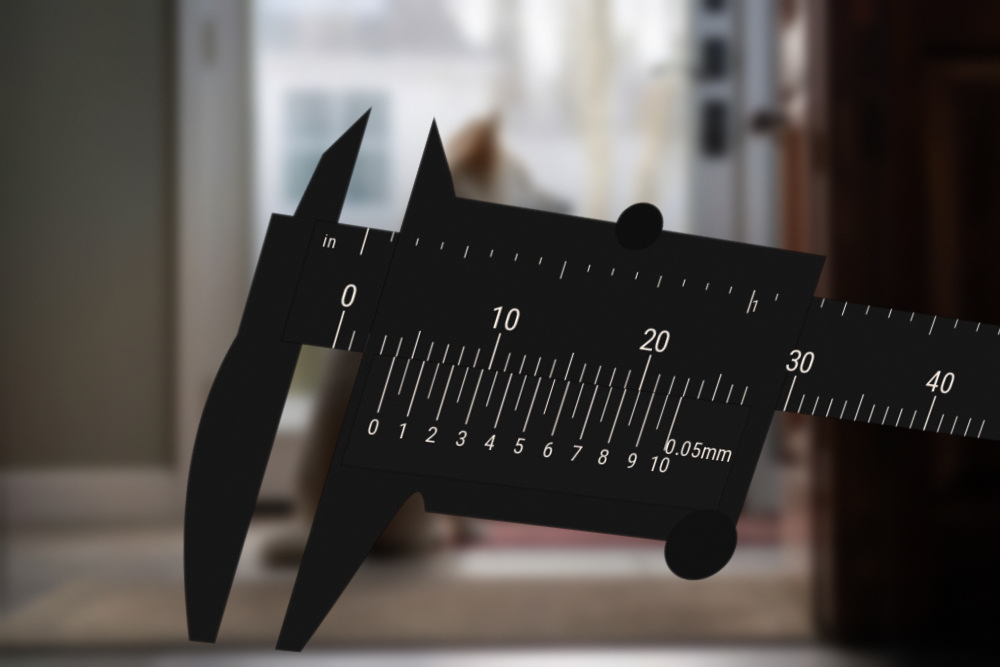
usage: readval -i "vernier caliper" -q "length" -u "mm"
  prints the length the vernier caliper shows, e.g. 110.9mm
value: 3.9mm
